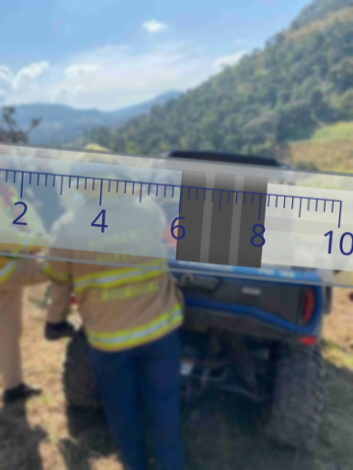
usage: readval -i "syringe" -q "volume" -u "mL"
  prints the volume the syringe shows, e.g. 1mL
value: 6mL
